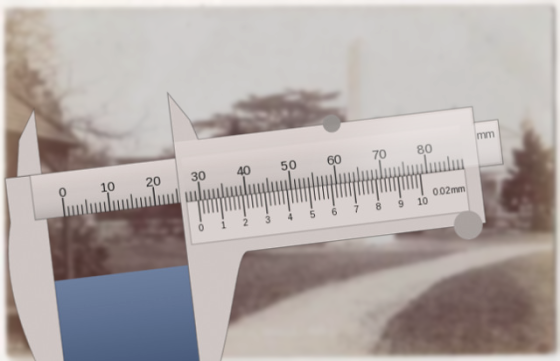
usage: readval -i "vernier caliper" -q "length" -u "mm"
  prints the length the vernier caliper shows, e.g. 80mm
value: 29.5mm
